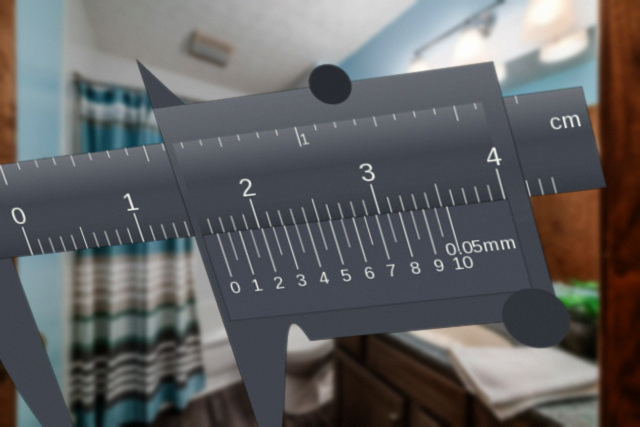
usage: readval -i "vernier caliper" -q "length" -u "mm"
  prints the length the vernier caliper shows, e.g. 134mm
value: 16.4mm
